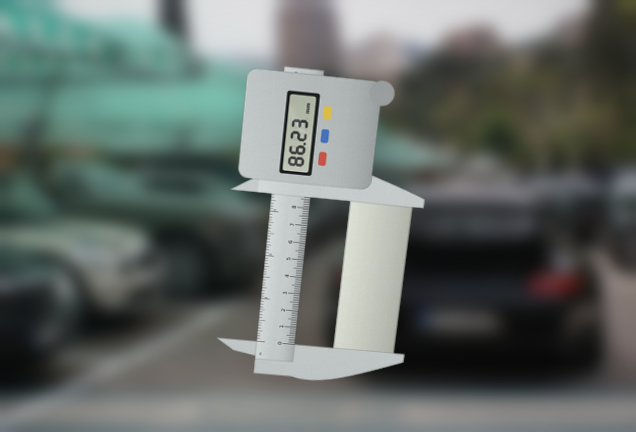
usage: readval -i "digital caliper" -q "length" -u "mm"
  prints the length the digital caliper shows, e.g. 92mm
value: 86.23mm
